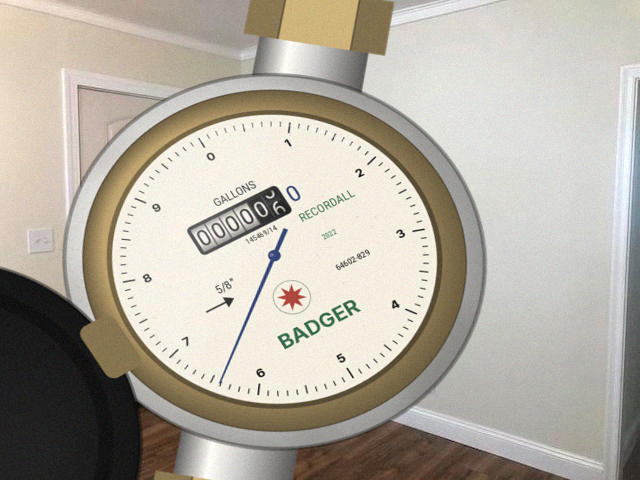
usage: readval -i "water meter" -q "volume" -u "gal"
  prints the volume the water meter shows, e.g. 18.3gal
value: 56.4gal
